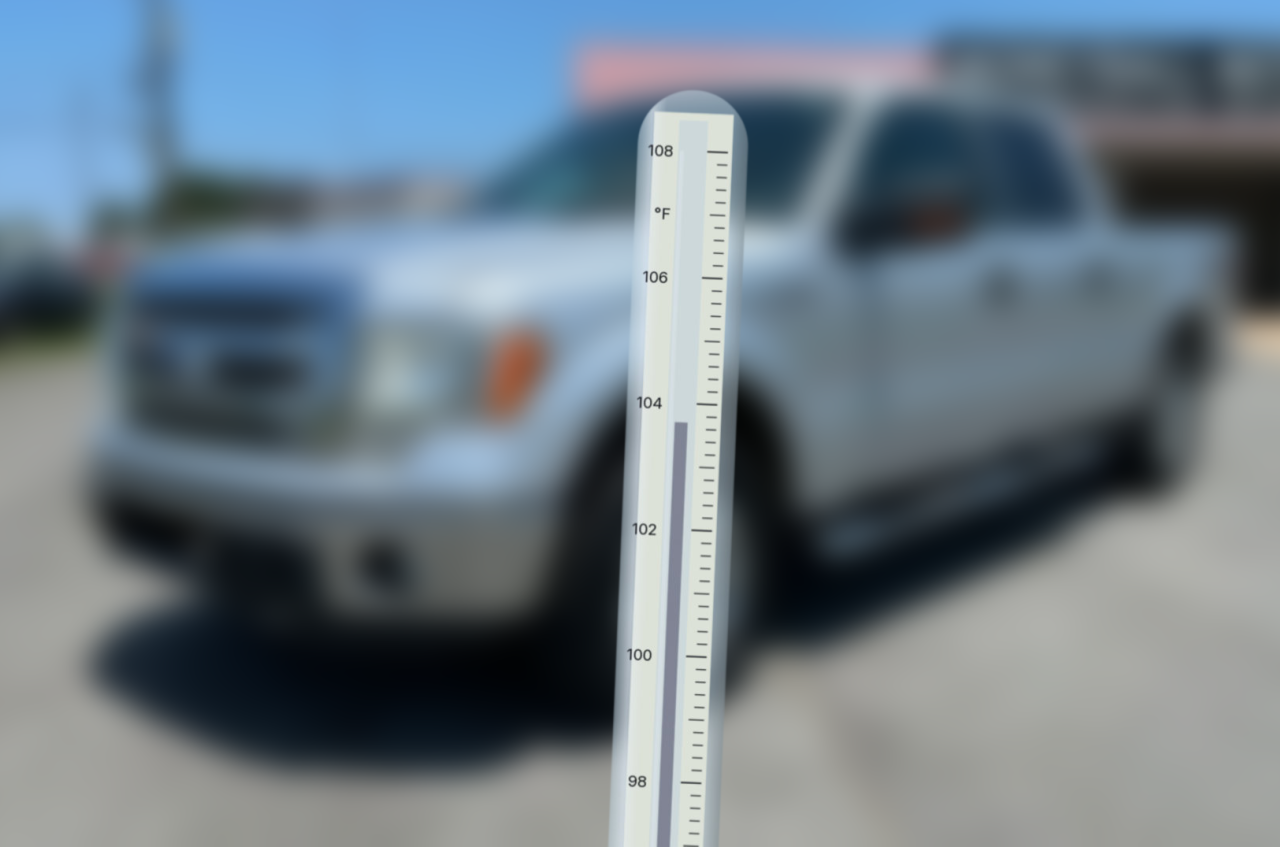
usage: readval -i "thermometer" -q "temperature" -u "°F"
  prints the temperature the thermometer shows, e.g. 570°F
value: 103.7°F
